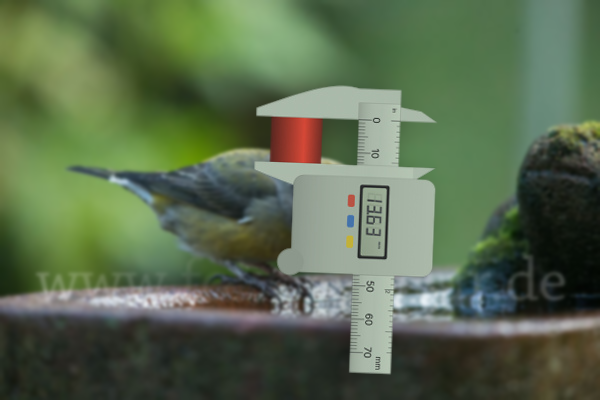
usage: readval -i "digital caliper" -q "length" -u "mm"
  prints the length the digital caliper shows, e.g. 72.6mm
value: 13.63mm
